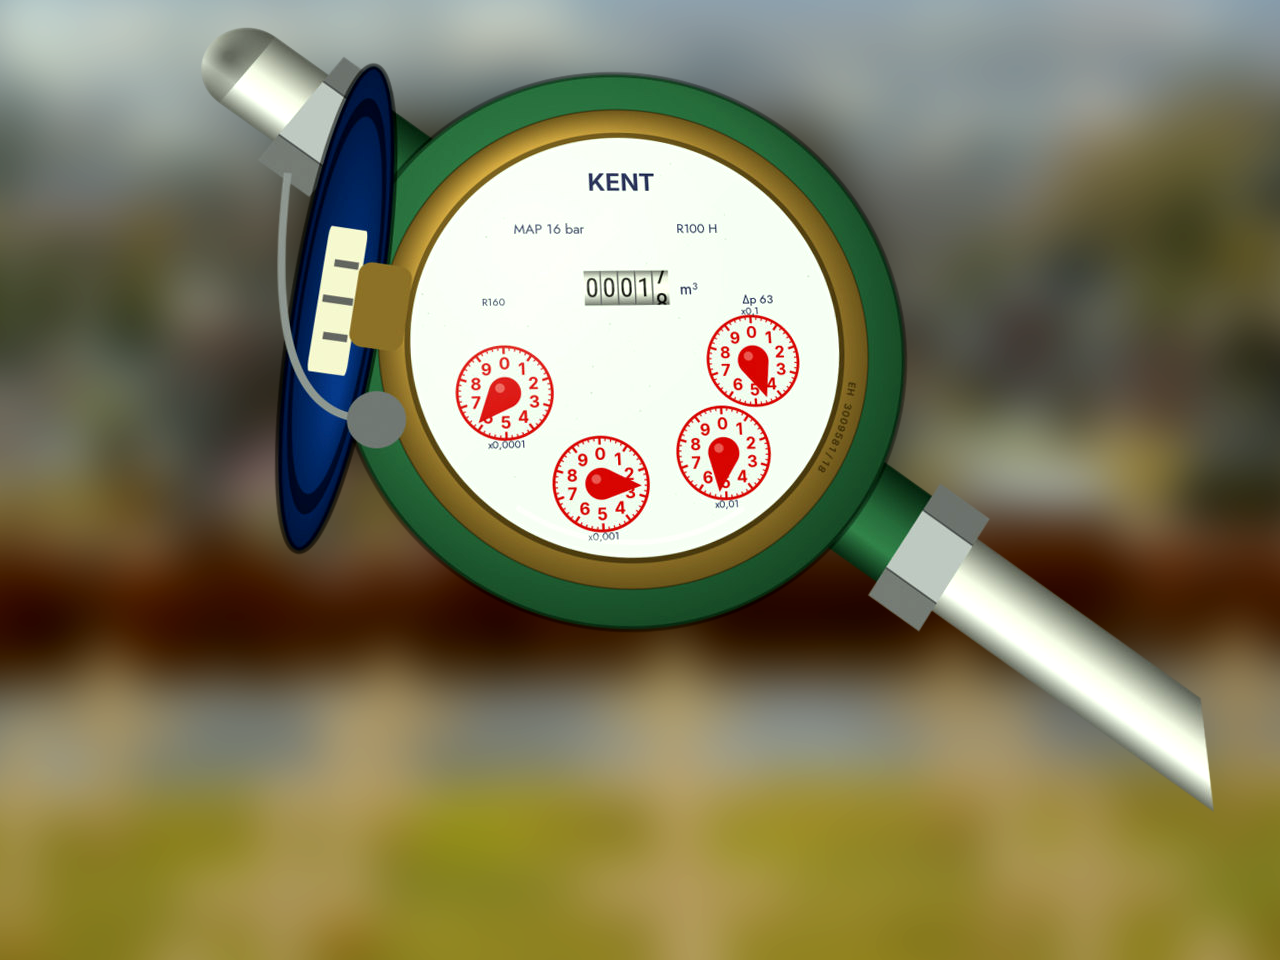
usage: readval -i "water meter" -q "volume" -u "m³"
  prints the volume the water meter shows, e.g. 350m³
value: 17.4526m³
